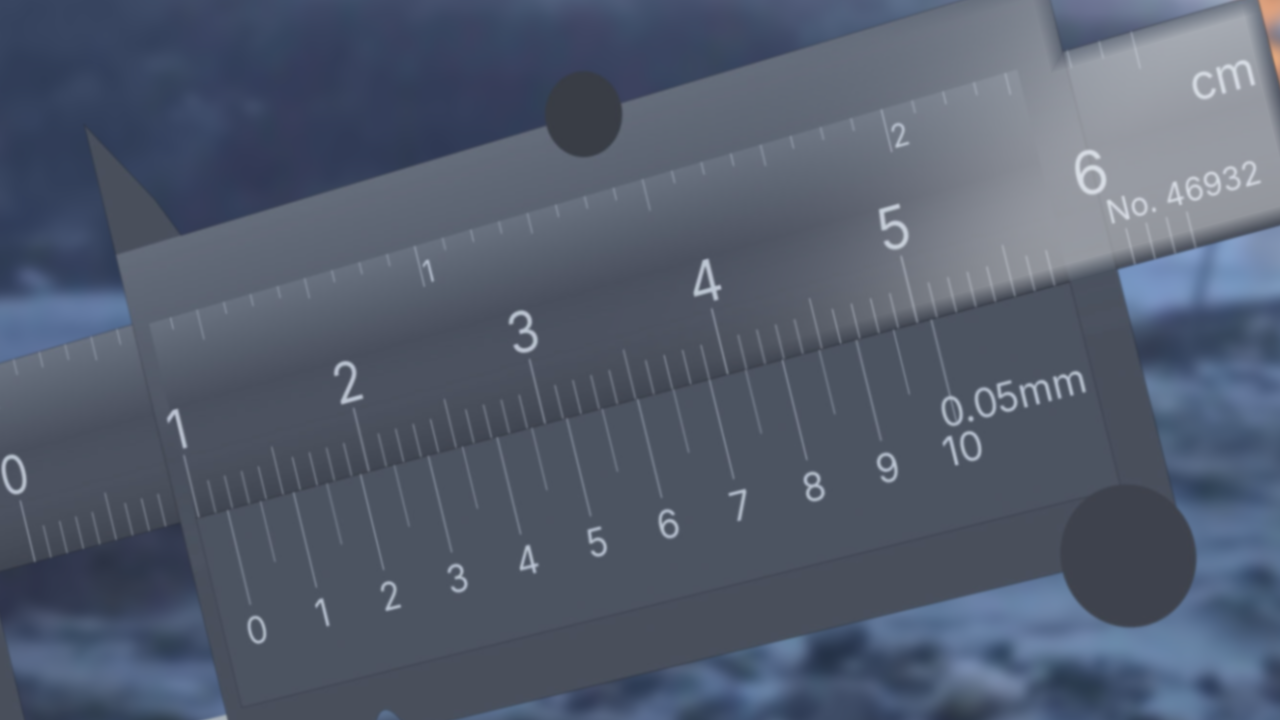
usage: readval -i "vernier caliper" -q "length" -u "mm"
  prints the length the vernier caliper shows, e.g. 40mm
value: 11.7mm
